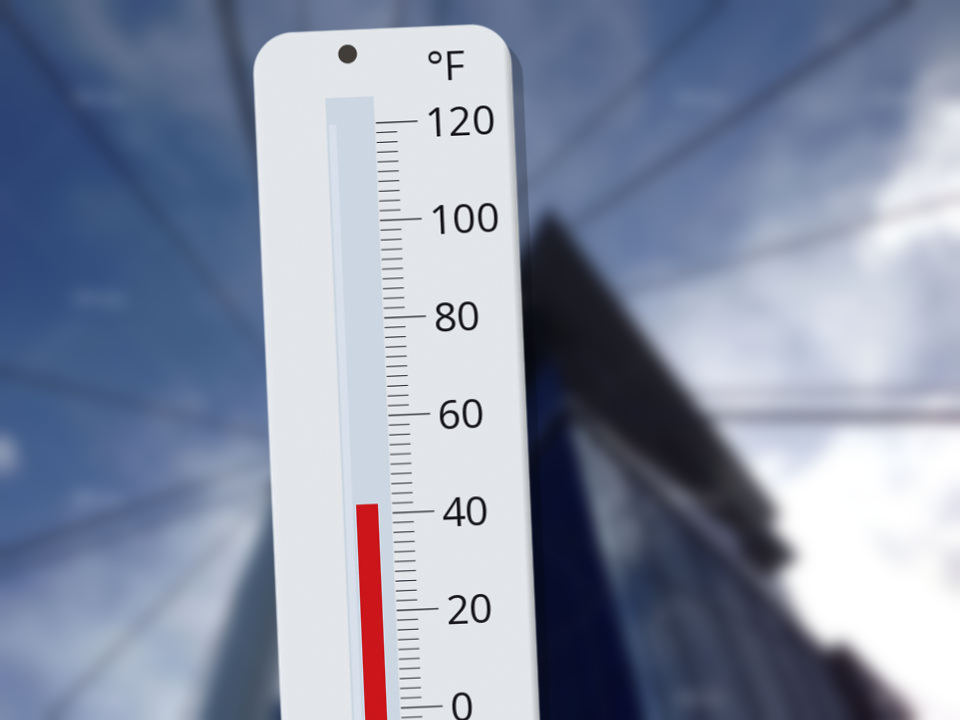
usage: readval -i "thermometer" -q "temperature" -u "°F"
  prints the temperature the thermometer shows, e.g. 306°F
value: 42°F
